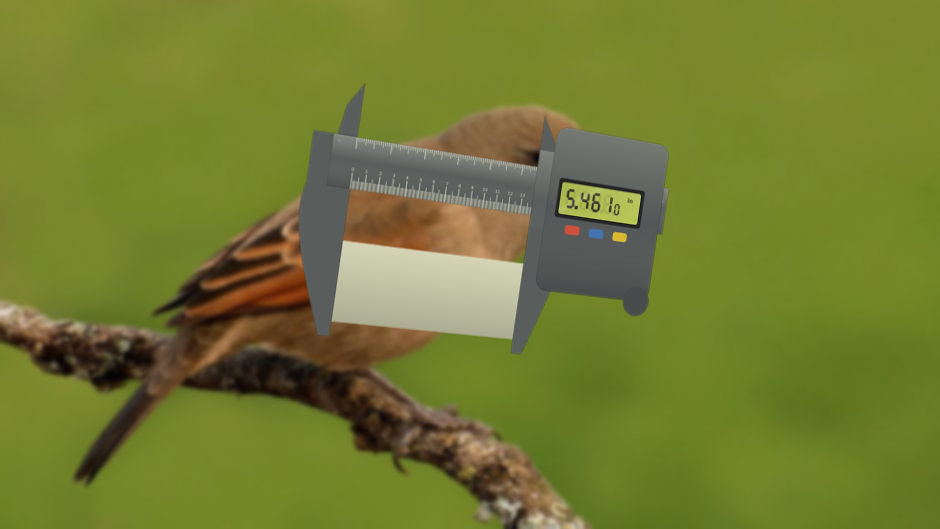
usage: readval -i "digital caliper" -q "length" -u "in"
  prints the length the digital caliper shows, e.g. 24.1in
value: 5.4610in
